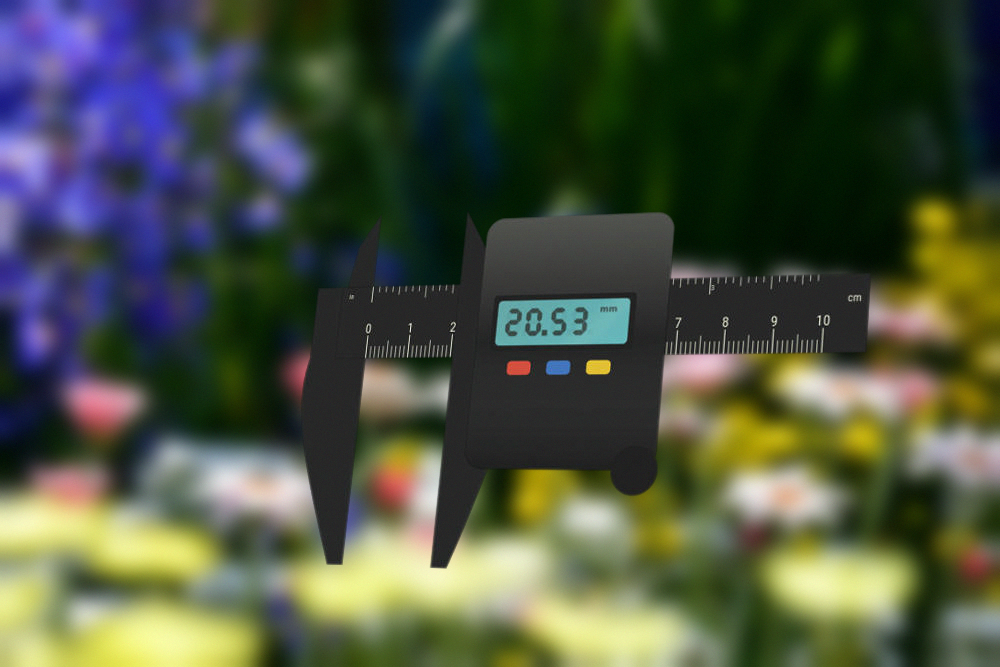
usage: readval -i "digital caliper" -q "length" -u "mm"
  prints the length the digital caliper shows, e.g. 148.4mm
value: 20.53mm
